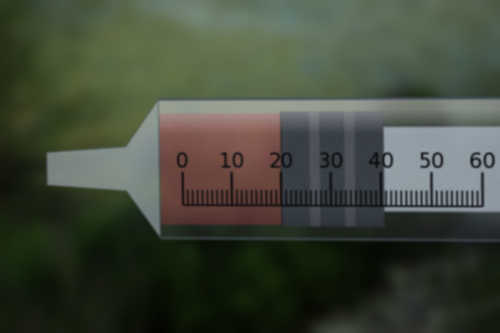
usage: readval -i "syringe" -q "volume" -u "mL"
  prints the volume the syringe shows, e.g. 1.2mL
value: 20mL
